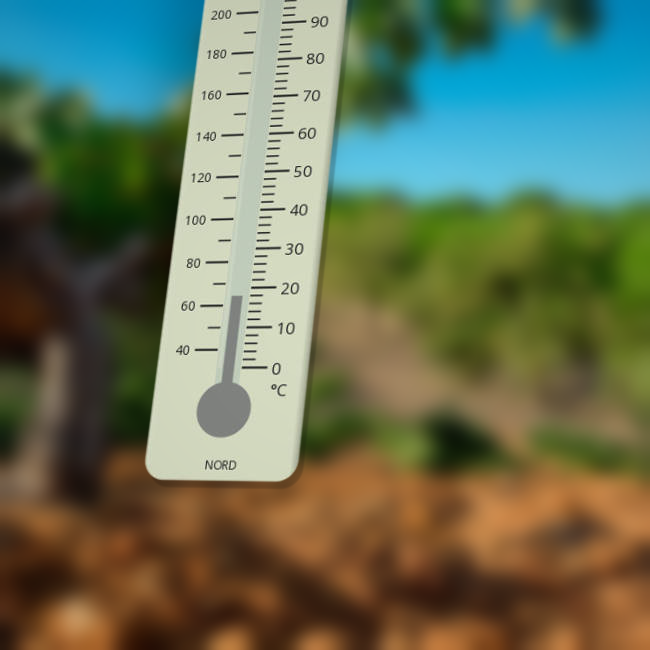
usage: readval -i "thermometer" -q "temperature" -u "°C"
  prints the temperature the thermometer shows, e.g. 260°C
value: 18°C
